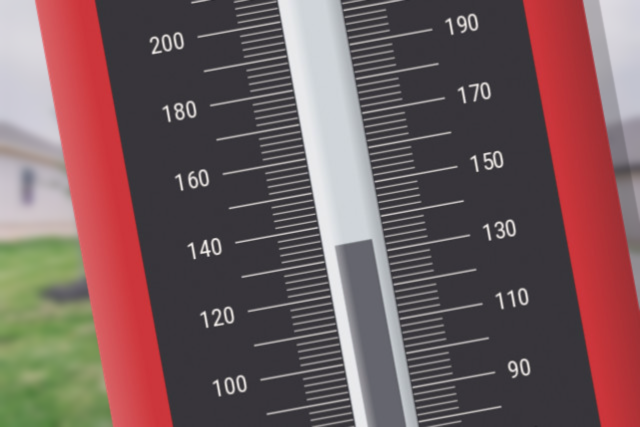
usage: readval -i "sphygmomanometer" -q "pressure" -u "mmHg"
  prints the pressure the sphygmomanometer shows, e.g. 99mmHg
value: 134mmHg
